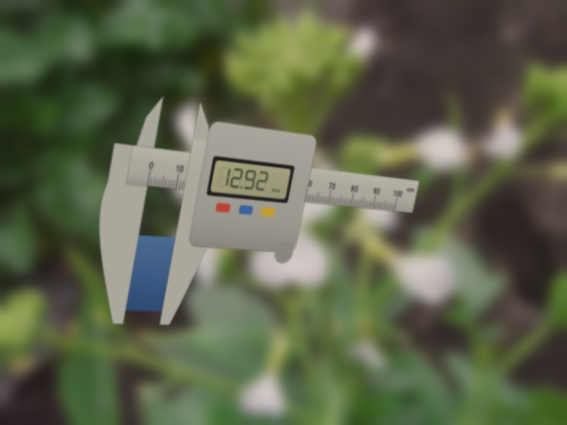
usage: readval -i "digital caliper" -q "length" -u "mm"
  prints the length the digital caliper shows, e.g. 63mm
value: 12.92mm
